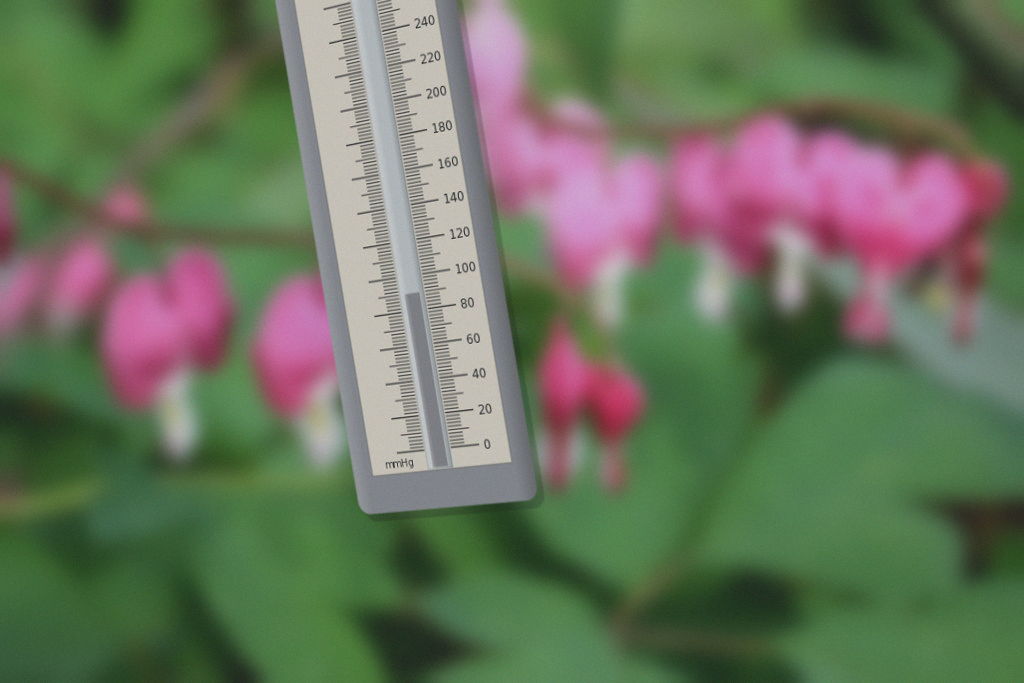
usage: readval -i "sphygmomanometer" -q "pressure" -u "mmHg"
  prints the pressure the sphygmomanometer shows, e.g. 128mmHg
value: 90mmHg
